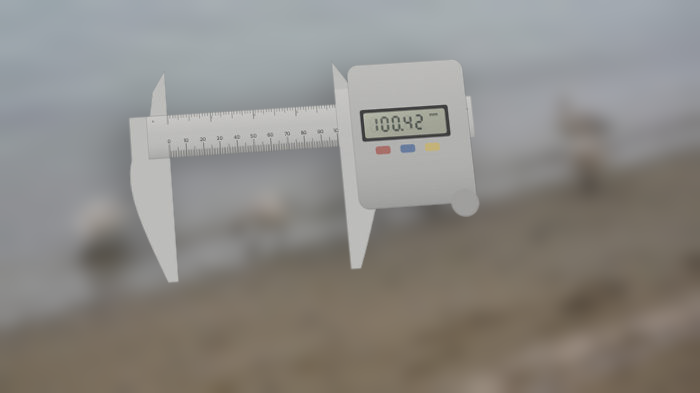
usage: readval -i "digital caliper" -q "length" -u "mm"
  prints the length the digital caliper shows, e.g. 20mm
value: 100.42mm
